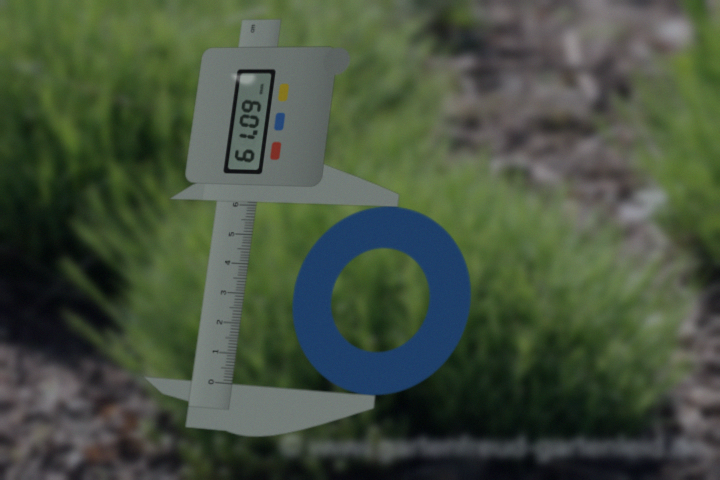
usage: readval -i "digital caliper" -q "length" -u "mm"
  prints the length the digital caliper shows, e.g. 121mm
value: 61.09mm
